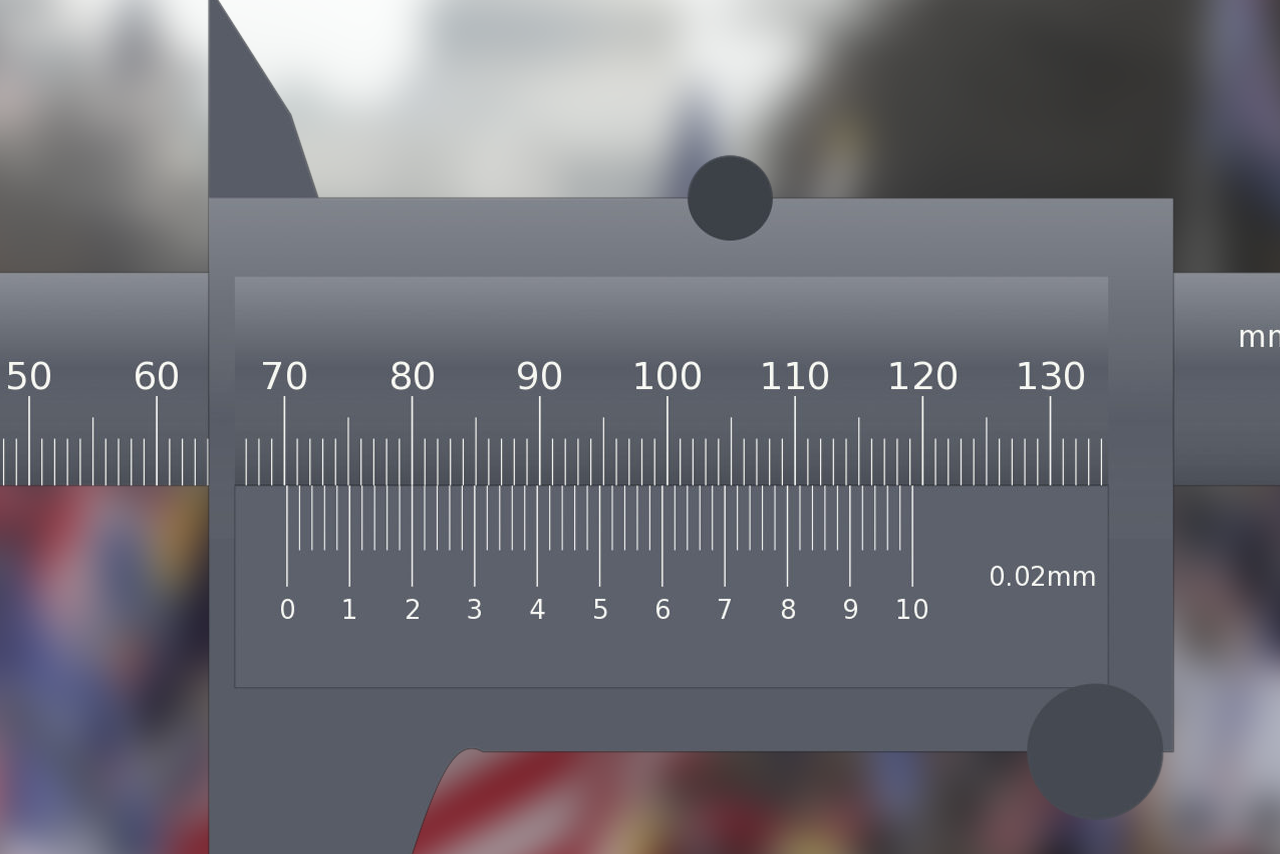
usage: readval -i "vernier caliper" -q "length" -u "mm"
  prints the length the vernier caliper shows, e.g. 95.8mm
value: 70.2mm
